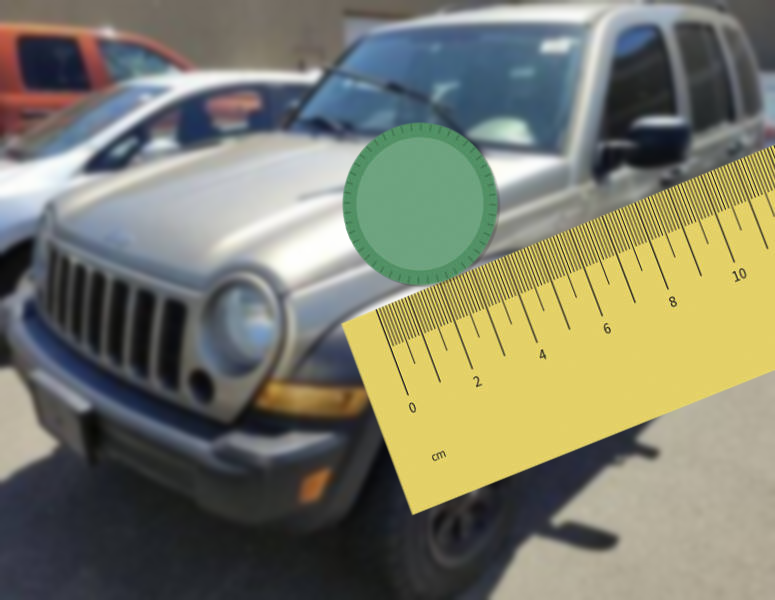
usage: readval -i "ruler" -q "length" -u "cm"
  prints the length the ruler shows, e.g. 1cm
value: 4.5cm
